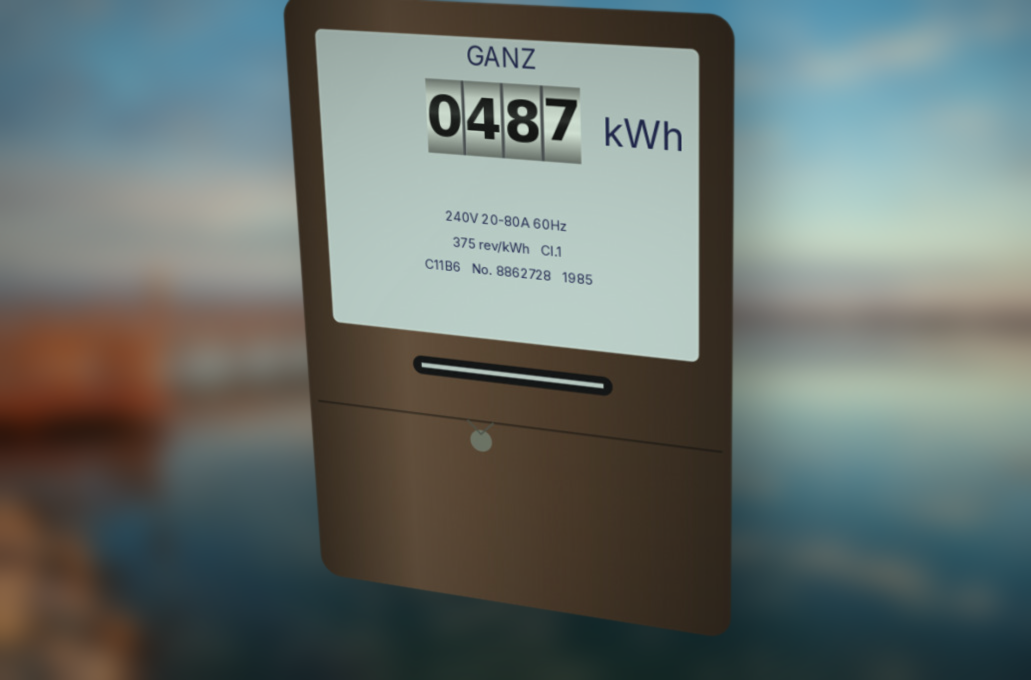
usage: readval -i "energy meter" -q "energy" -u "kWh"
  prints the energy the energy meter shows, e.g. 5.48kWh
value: 487kWh
